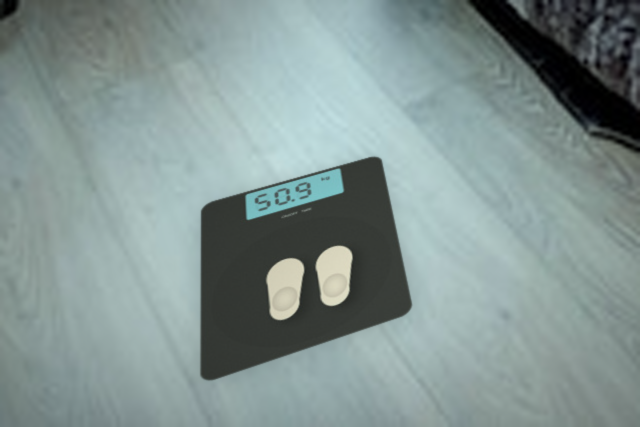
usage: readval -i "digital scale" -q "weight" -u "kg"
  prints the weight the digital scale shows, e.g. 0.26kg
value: 50.9kg
